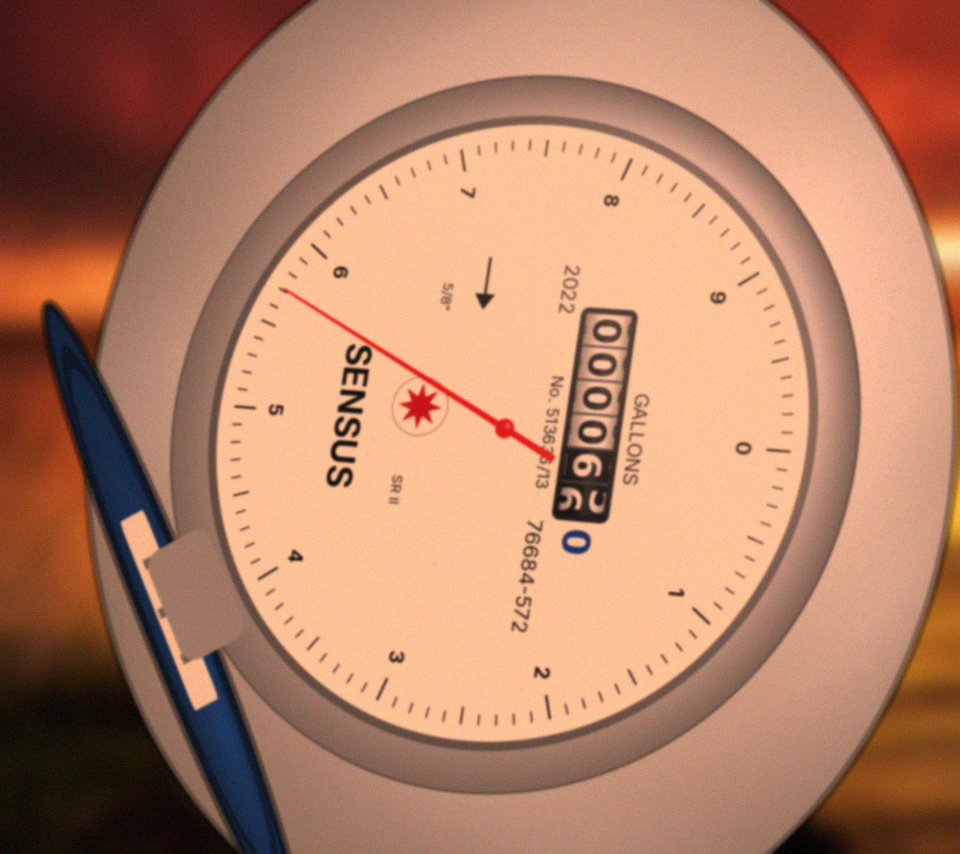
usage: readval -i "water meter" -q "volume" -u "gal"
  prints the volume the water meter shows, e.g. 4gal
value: 655.7gal
